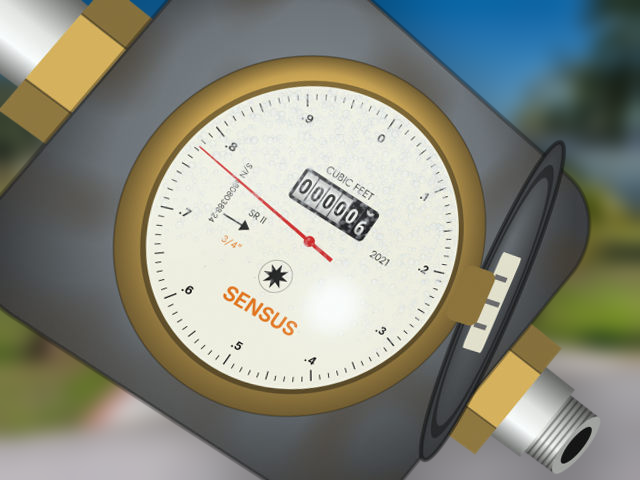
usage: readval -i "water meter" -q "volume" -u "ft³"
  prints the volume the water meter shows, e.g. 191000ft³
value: 5.77ft³
